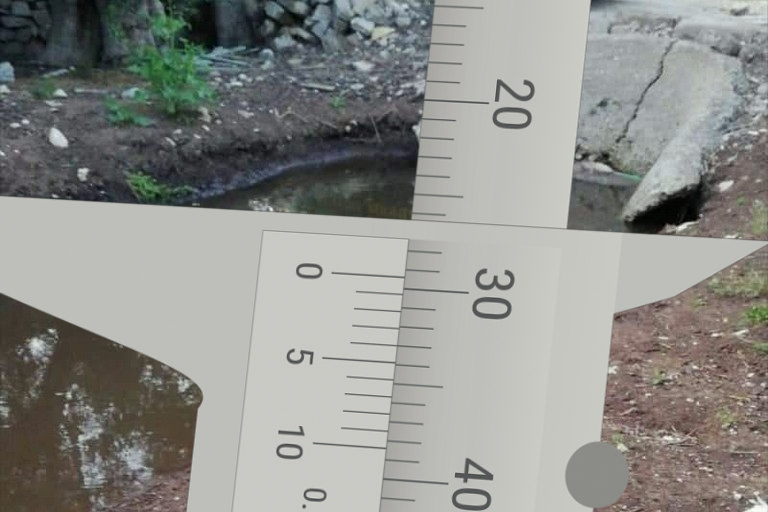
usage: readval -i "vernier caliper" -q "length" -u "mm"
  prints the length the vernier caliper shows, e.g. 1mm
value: 29.4mm
